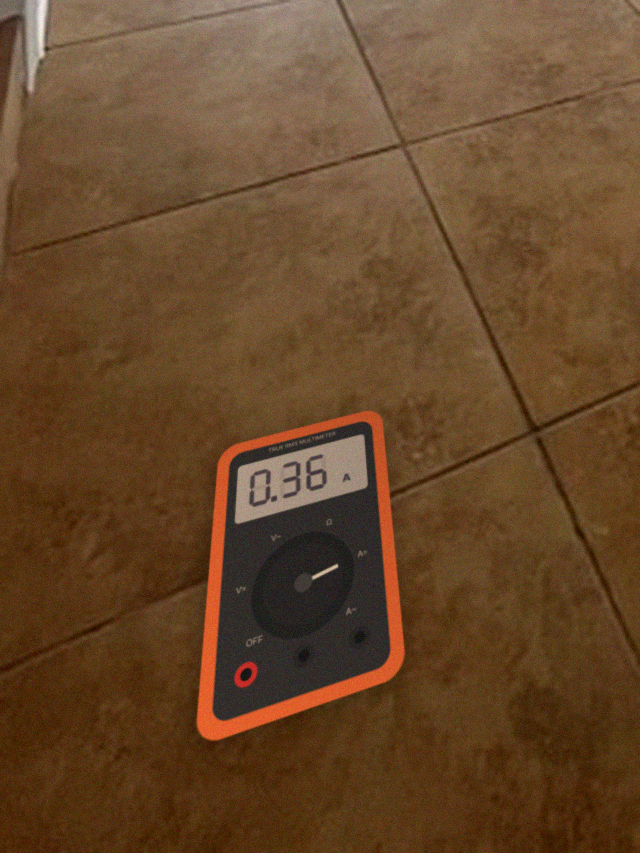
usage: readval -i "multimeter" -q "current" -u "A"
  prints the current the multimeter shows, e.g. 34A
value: 0.36A
